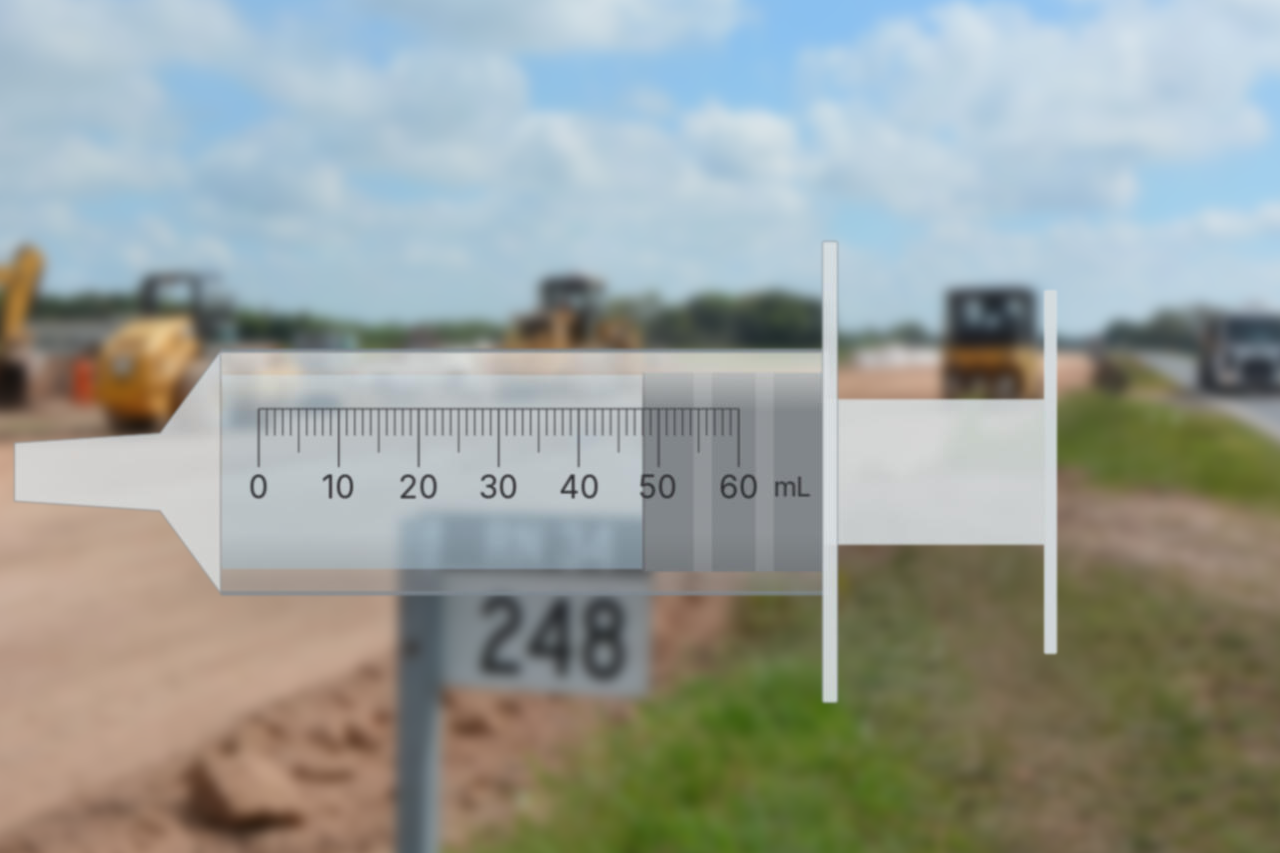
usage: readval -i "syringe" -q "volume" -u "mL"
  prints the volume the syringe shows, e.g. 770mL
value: 48mL
